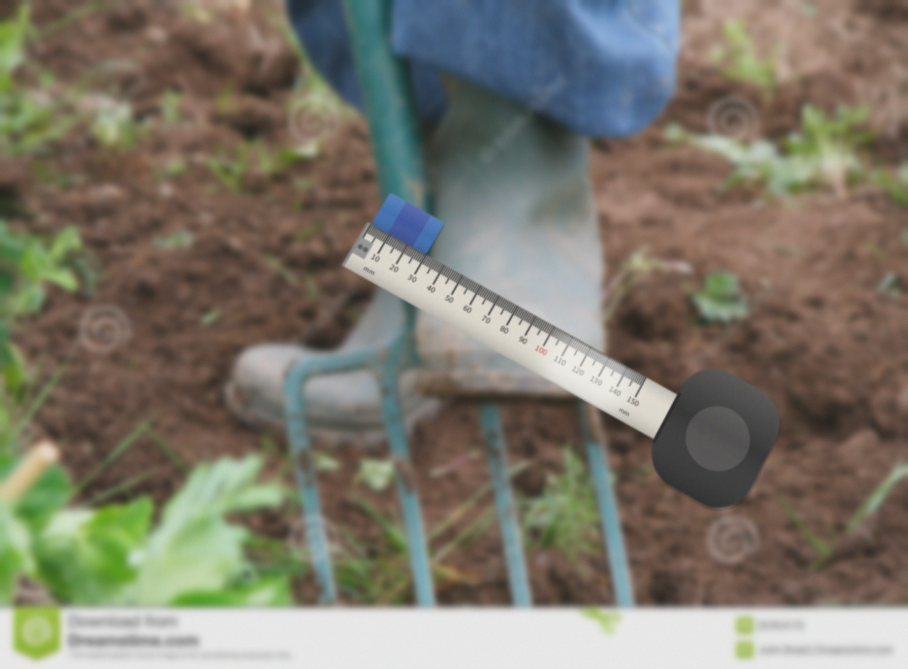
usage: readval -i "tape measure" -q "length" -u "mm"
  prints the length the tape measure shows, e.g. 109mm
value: 30mm
